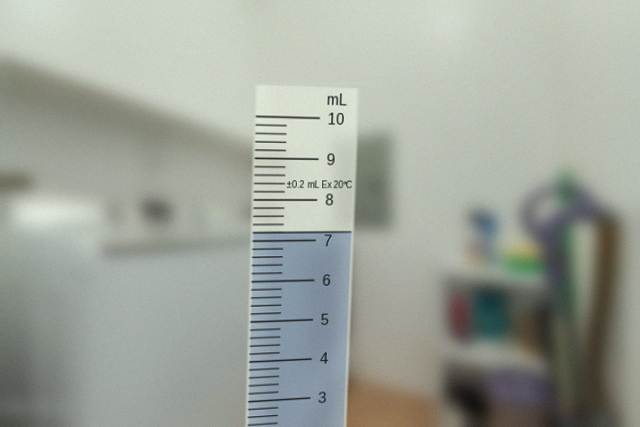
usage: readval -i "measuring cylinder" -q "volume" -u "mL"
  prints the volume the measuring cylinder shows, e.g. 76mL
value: 7.2mL
